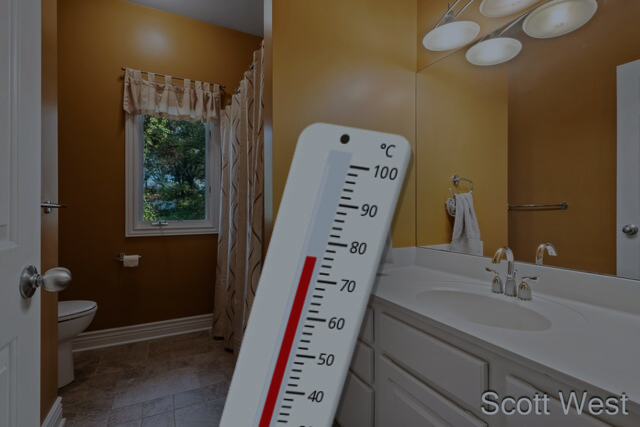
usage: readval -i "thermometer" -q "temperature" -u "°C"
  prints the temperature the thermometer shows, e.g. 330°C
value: 76°C
